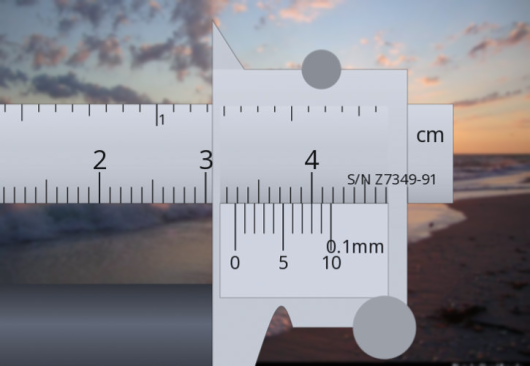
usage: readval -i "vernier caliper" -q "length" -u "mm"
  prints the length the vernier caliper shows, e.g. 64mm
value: 32.8mm
